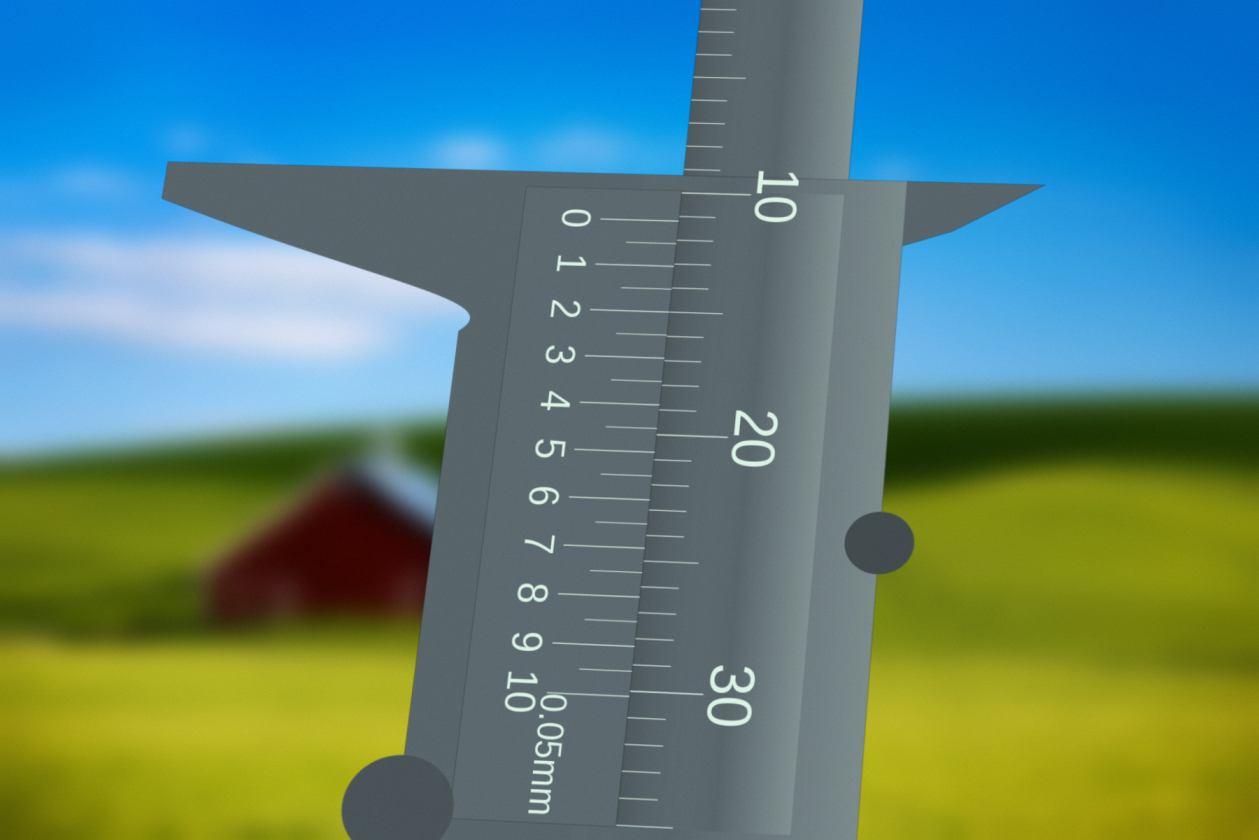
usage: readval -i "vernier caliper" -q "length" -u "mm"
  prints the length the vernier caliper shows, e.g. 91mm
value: 11.20mm
